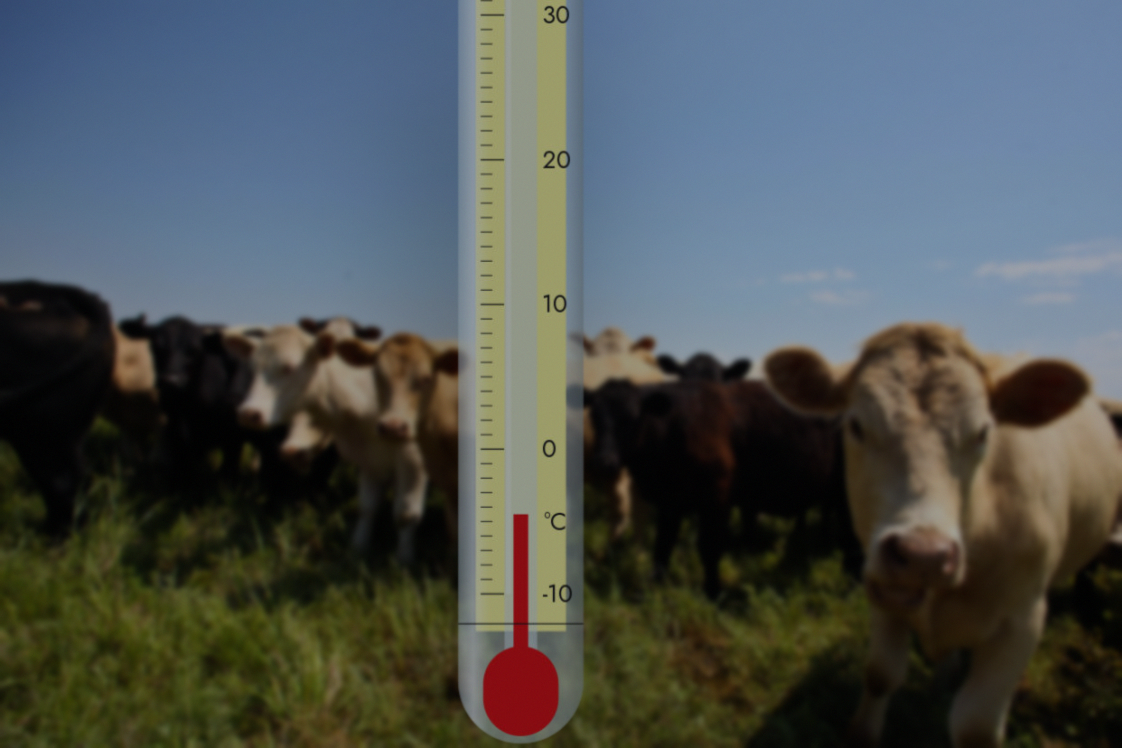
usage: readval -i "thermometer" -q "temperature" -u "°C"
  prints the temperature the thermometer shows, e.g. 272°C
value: -4.5°C
